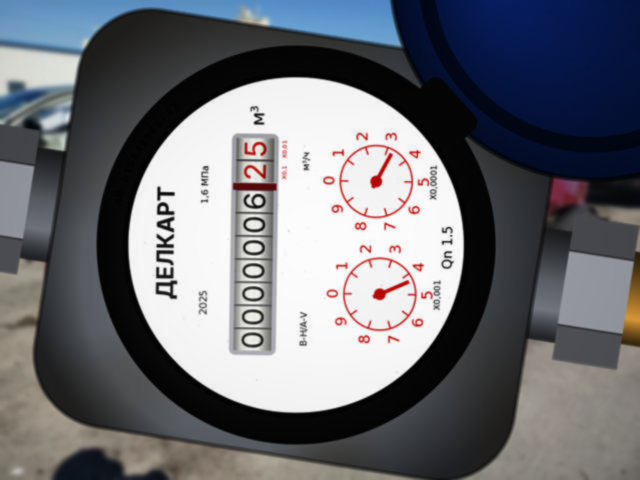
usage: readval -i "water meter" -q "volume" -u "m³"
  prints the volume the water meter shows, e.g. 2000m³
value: 6.2543m³
